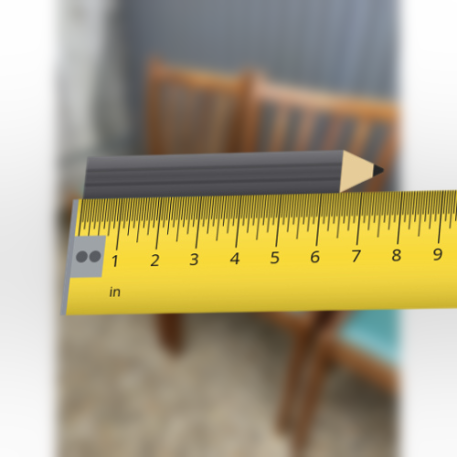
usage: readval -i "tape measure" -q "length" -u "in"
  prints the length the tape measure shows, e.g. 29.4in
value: 7.5in
